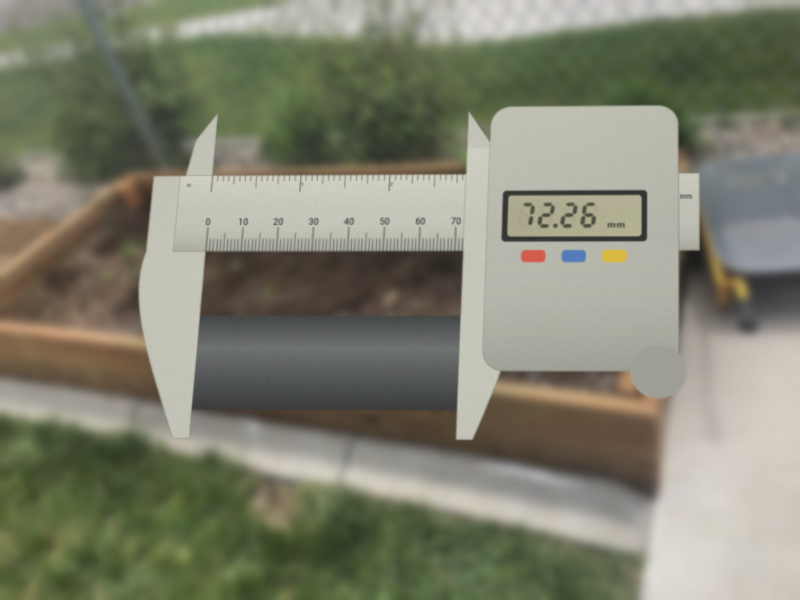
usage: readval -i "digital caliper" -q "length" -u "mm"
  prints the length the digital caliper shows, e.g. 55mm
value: 72.26mm
